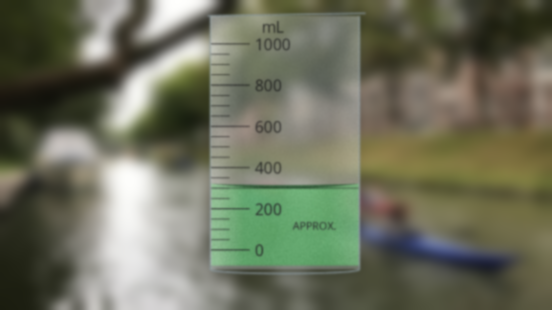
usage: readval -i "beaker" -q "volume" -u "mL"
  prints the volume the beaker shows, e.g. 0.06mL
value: 300mL
